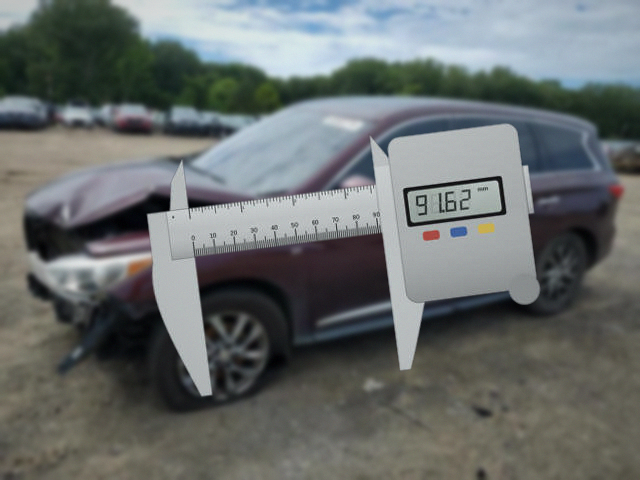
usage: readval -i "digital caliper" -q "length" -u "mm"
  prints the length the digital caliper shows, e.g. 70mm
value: 91.62mm
